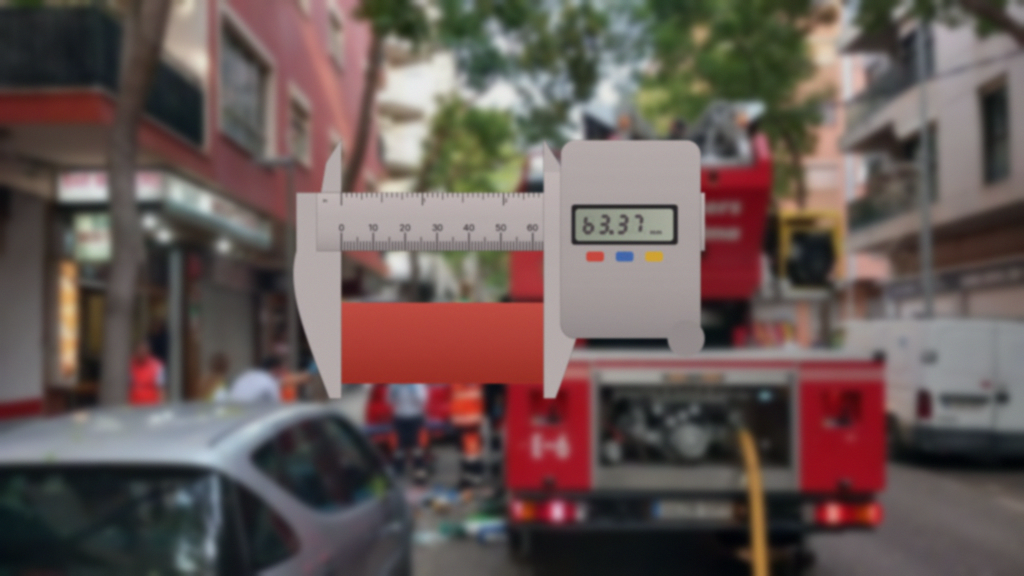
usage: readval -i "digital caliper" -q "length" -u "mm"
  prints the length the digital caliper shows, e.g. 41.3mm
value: 63.37mm
